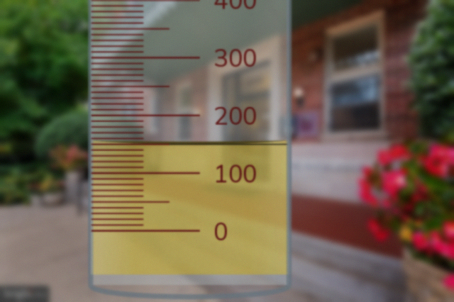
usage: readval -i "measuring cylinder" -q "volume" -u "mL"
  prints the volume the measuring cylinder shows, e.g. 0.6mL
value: 150mL
